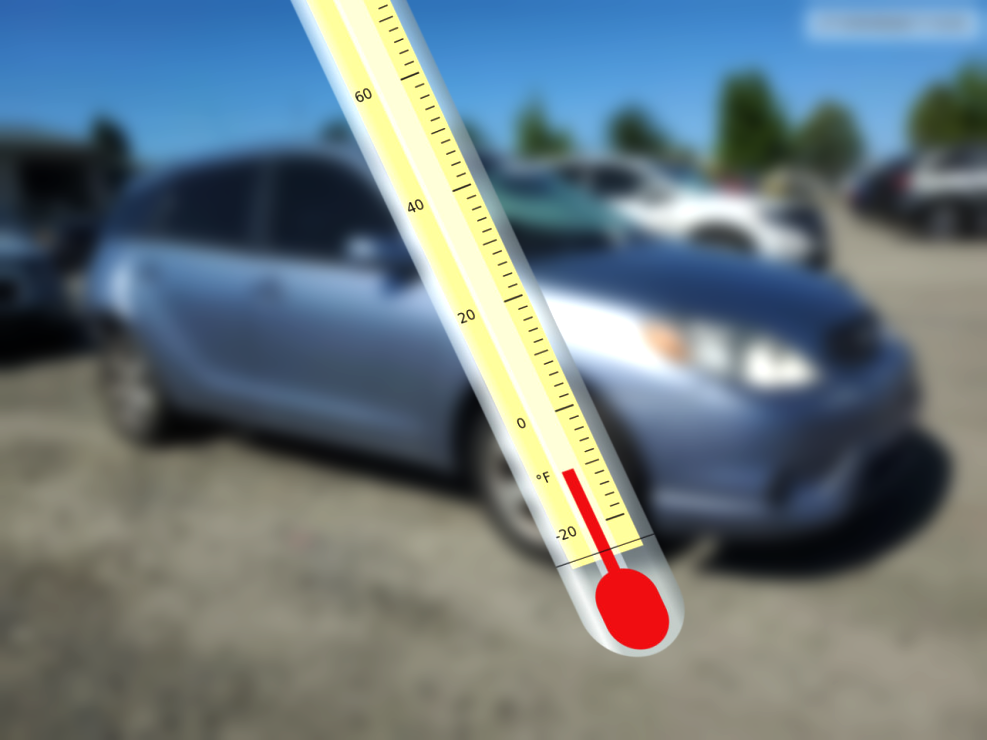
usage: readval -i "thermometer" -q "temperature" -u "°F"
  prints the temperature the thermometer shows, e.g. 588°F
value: -10°F
